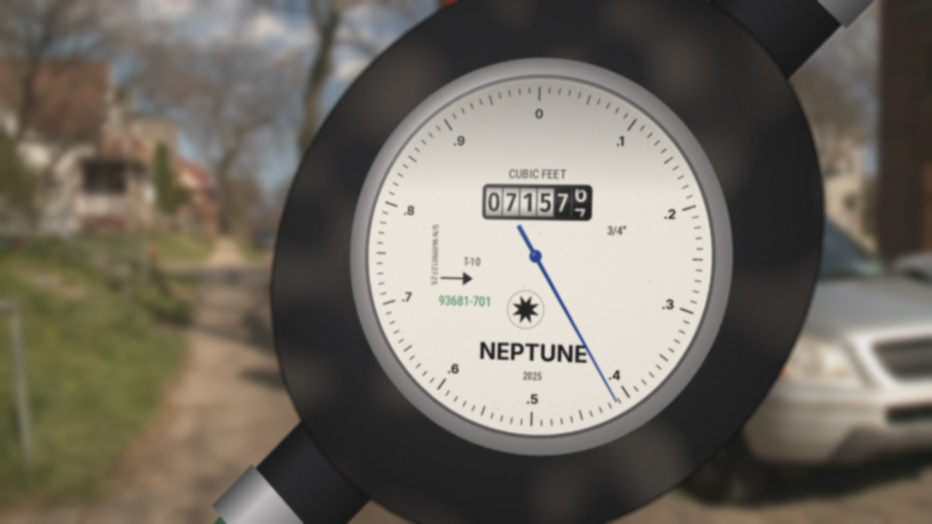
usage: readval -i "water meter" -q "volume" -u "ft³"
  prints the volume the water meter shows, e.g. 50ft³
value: 71576.41ft³
